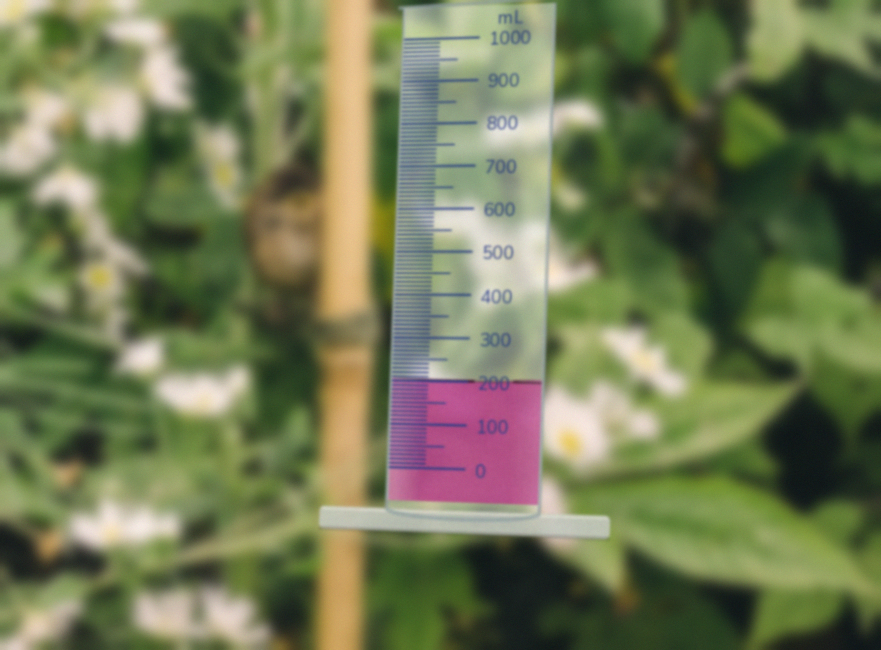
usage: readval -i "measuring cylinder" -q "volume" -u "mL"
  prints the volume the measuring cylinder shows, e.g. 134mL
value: 200mL
